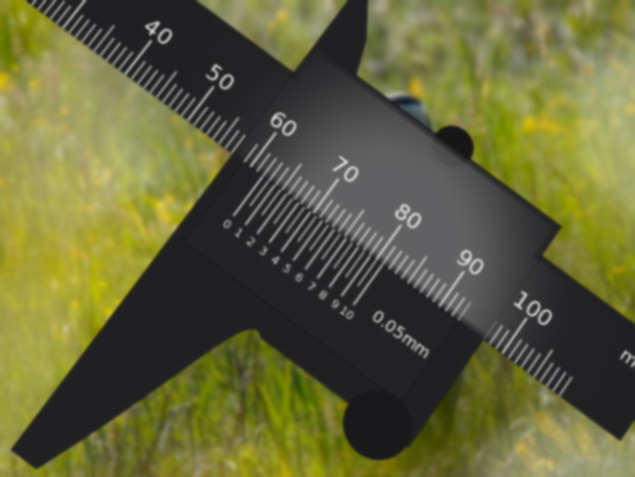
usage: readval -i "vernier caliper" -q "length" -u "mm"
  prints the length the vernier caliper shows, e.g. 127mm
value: 62.0mm
